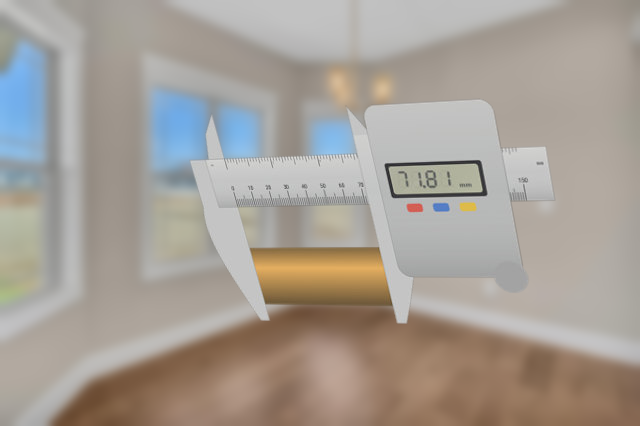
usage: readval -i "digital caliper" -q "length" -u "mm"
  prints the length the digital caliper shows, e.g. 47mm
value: 71.81mm
